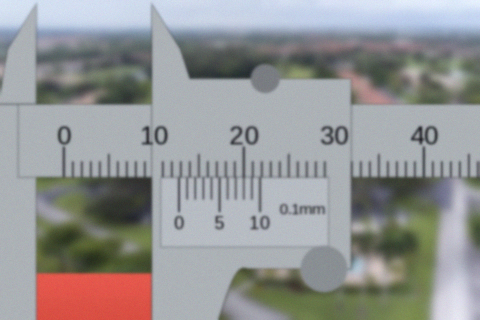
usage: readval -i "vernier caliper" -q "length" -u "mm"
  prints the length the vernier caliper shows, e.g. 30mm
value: 12.8mm
